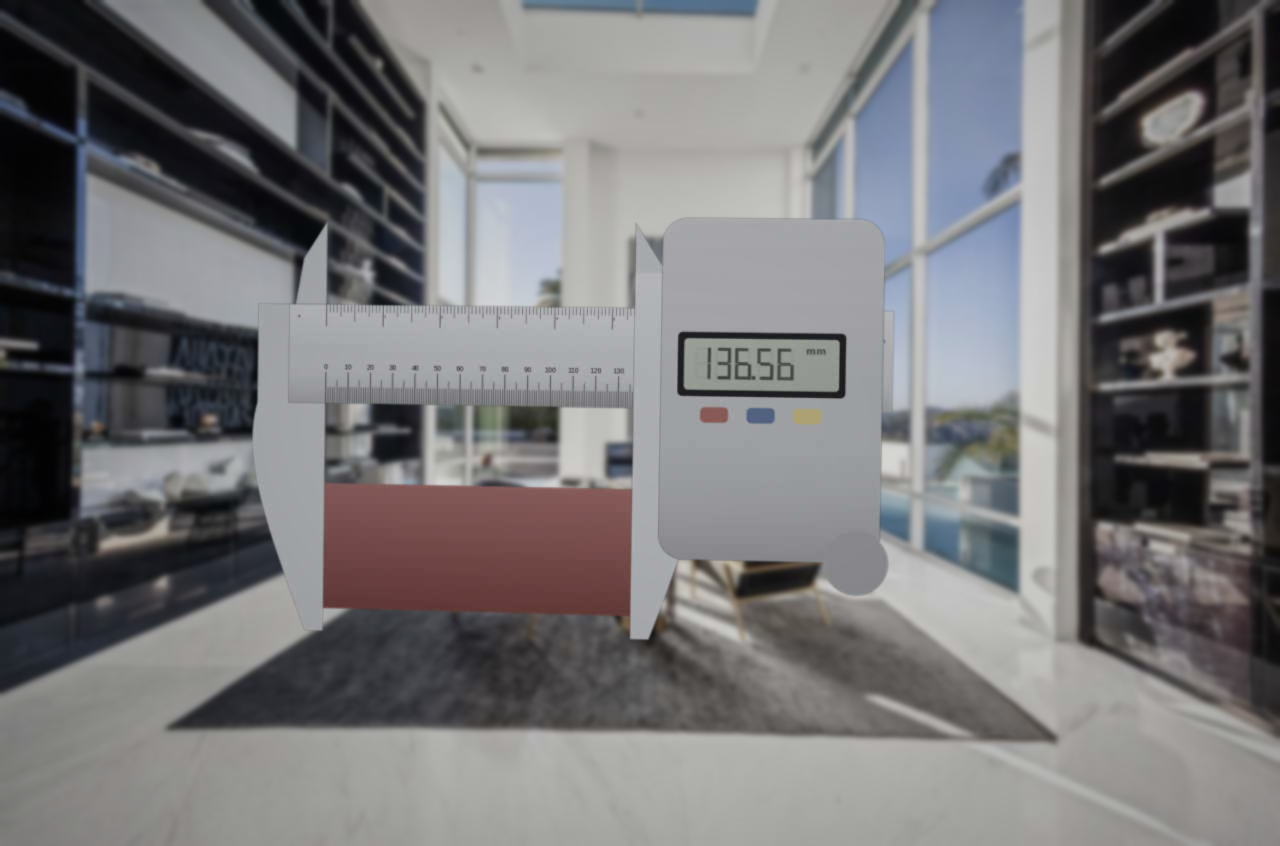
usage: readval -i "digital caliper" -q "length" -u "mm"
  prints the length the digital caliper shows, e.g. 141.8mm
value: 136.56mm
